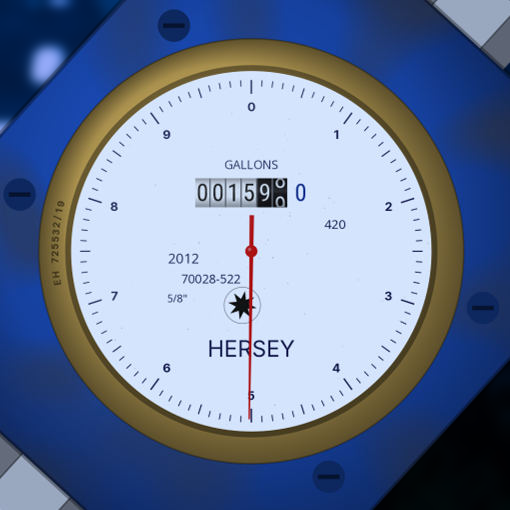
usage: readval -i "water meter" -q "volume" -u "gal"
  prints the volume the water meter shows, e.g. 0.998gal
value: 15985.0gal
